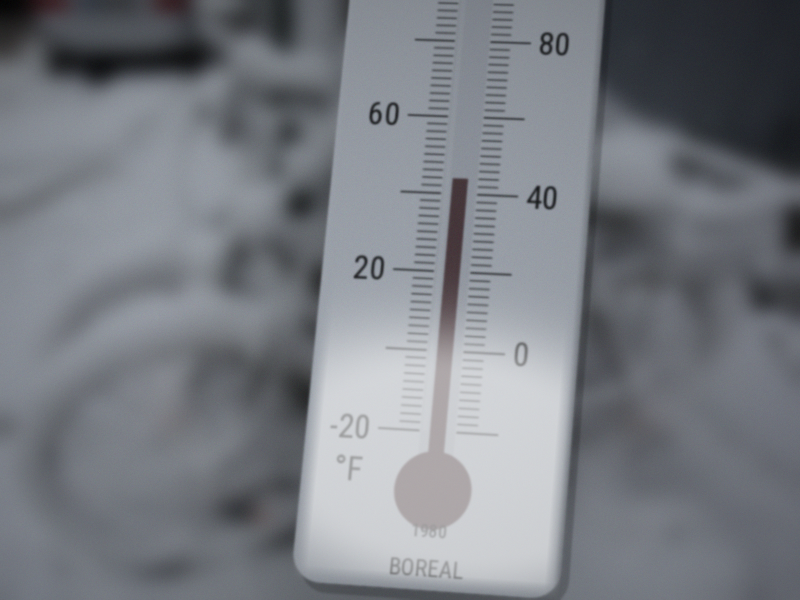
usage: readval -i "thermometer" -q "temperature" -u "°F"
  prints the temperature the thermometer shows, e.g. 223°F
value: 44°F
